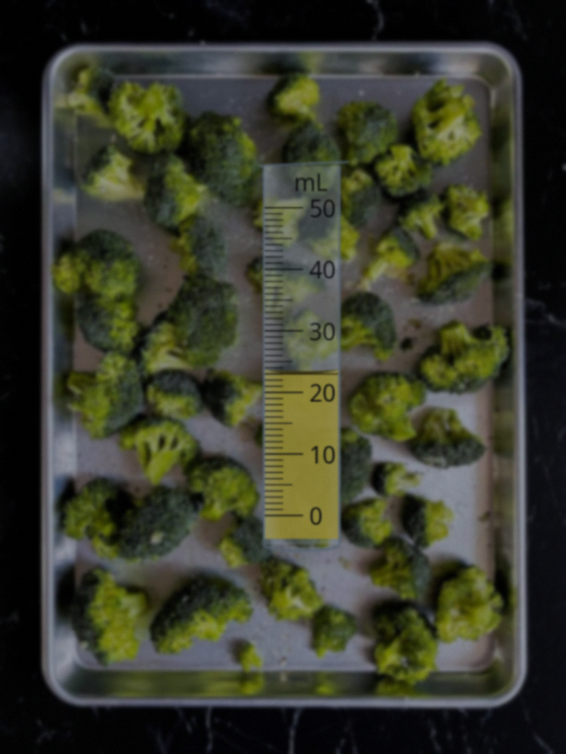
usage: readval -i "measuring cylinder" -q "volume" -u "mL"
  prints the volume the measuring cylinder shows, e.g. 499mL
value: 23mL
